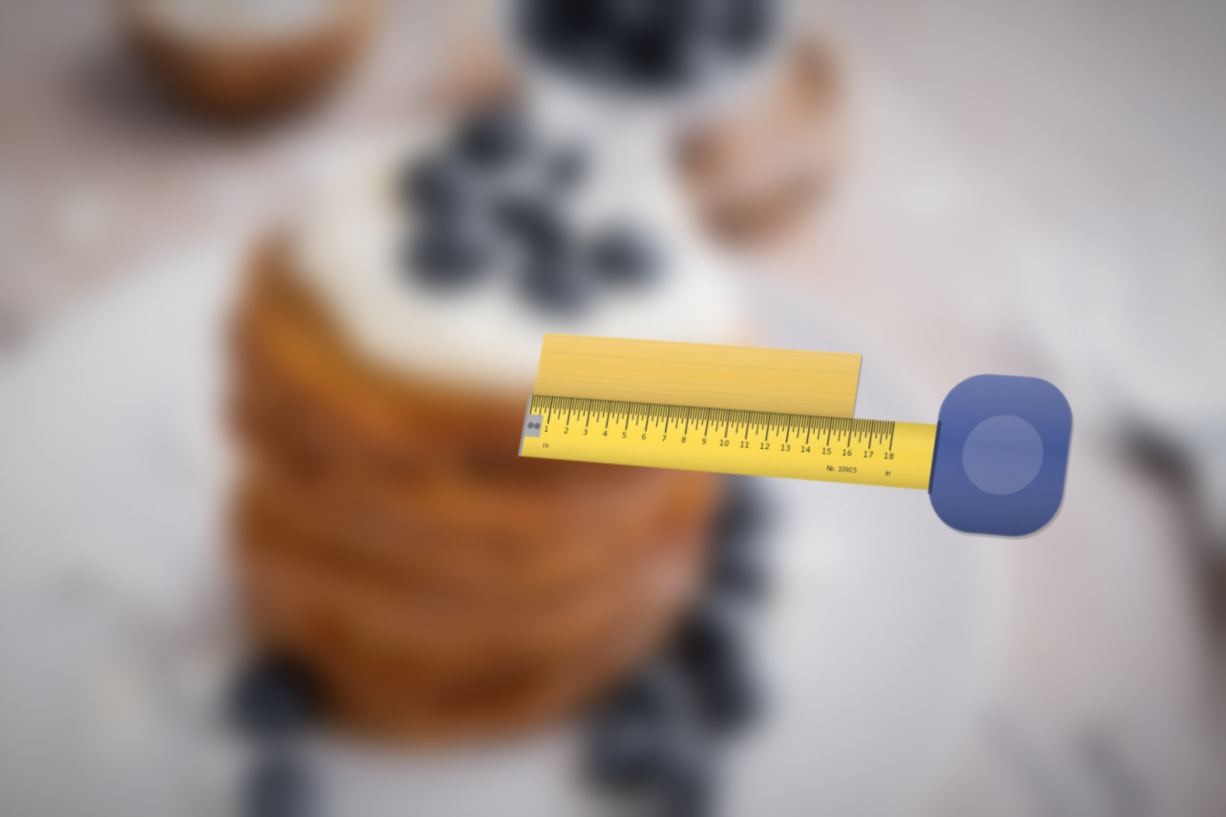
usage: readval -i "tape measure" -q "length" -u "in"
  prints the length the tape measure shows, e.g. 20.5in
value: 16in
